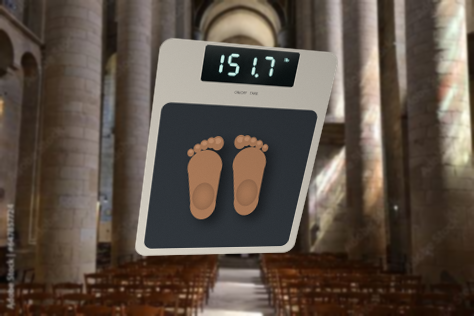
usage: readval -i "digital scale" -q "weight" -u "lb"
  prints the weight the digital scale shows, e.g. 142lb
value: 151.7lb
